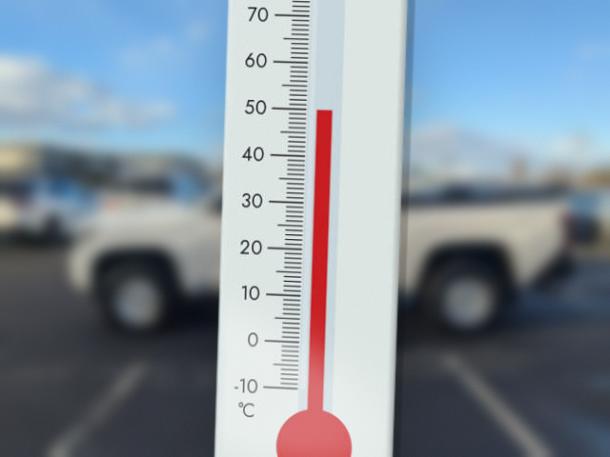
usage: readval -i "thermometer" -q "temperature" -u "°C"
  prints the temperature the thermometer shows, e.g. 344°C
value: 50°C
